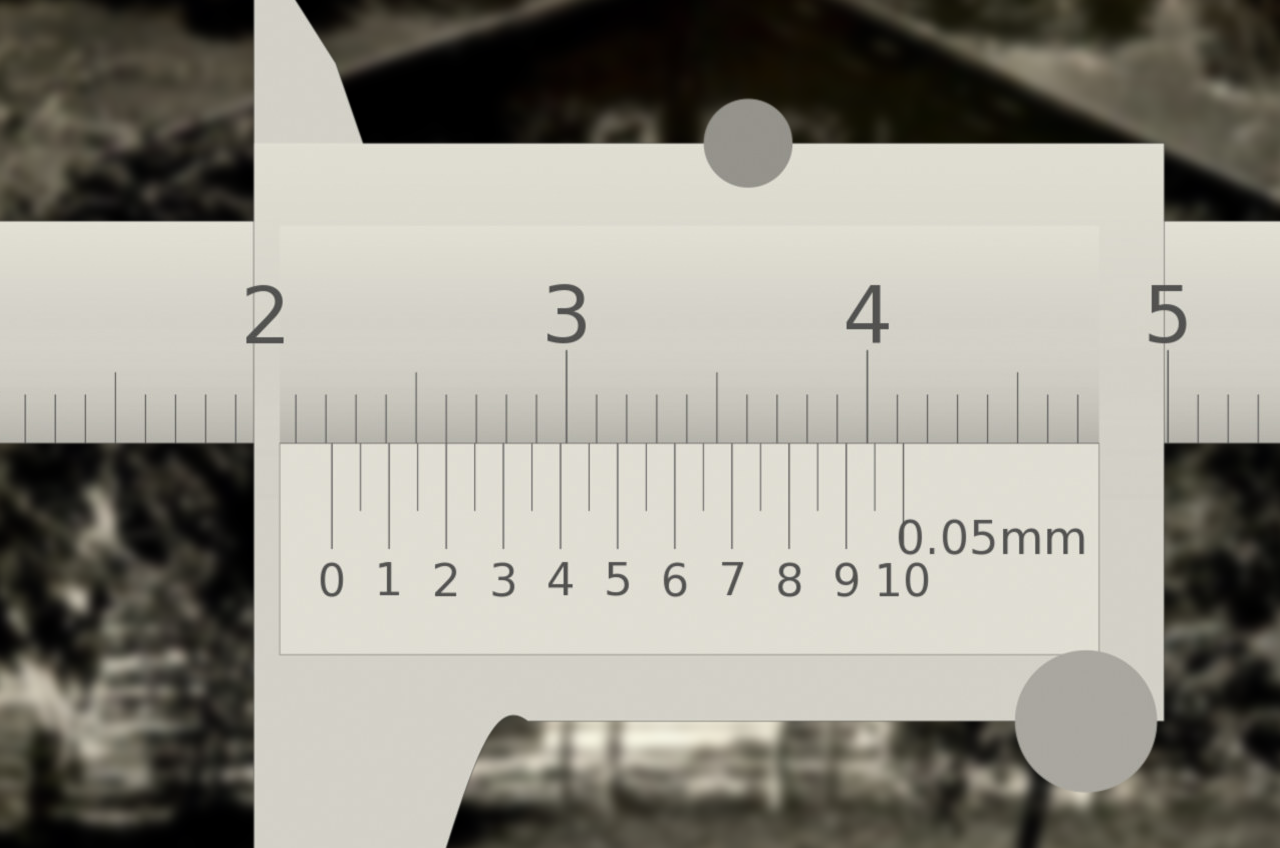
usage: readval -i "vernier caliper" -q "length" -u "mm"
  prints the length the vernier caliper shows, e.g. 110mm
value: 22.20mm
